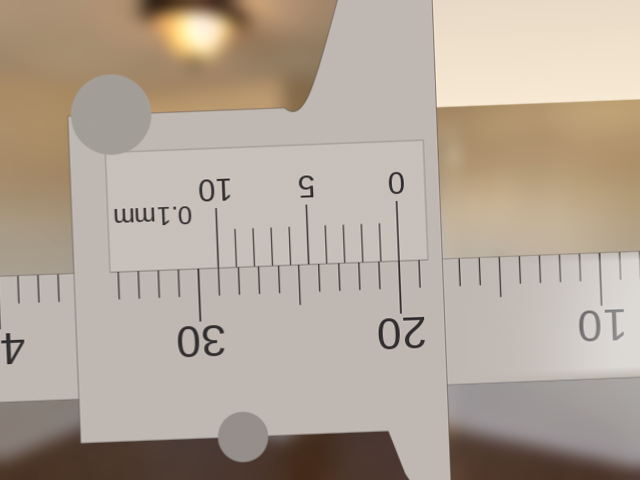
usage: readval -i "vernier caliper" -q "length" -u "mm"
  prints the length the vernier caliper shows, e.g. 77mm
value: 20.0mm
